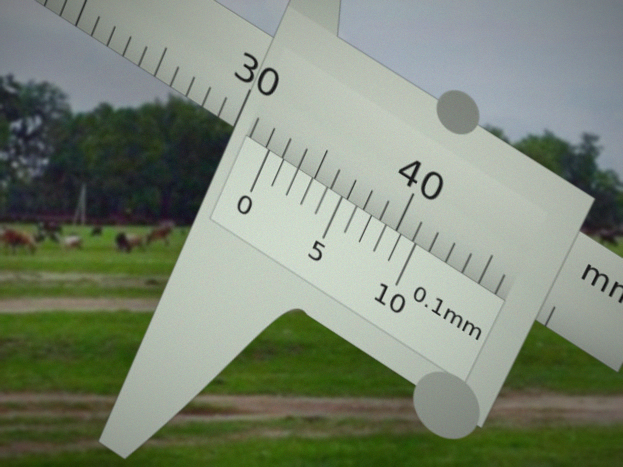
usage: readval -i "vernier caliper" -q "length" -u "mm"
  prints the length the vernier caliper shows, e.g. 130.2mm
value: 32.2mm
